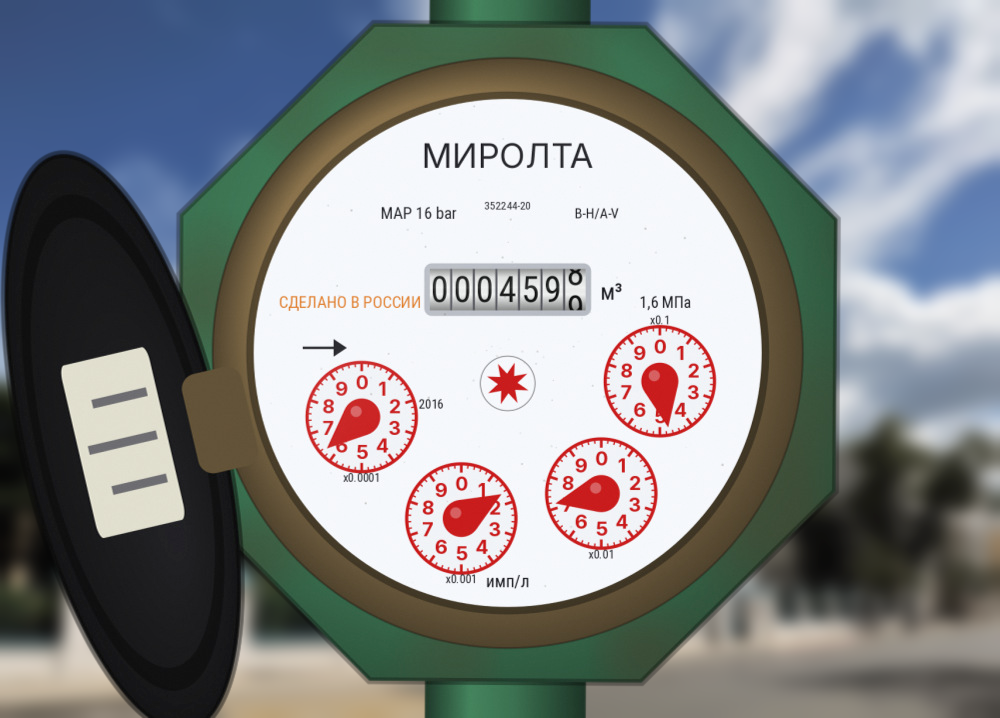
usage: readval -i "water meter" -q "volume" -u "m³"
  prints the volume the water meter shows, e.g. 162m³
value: 4598.4716m³
